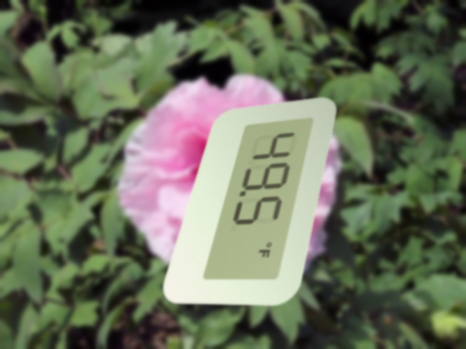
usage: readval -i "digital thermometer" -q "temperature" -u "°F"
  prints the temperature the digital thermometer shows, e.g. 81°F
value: 49.5°F
